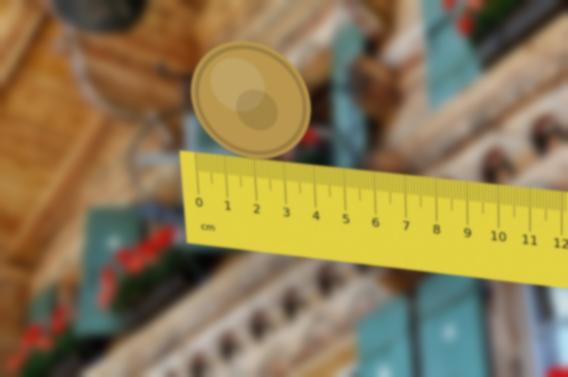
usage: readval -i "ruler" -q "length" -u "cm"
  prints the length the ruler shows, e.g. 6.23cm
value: 4cm
